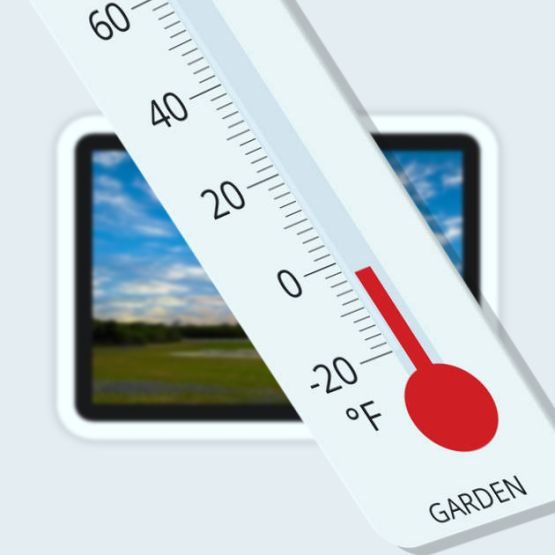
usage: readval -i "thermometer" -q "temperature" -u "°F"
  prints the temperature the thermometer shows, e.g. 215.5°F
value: -3°F
